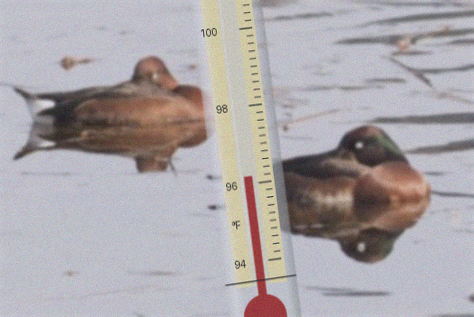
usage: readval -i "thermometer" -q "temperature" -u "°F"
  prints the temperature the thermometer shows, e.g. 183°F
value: 96.2°F
